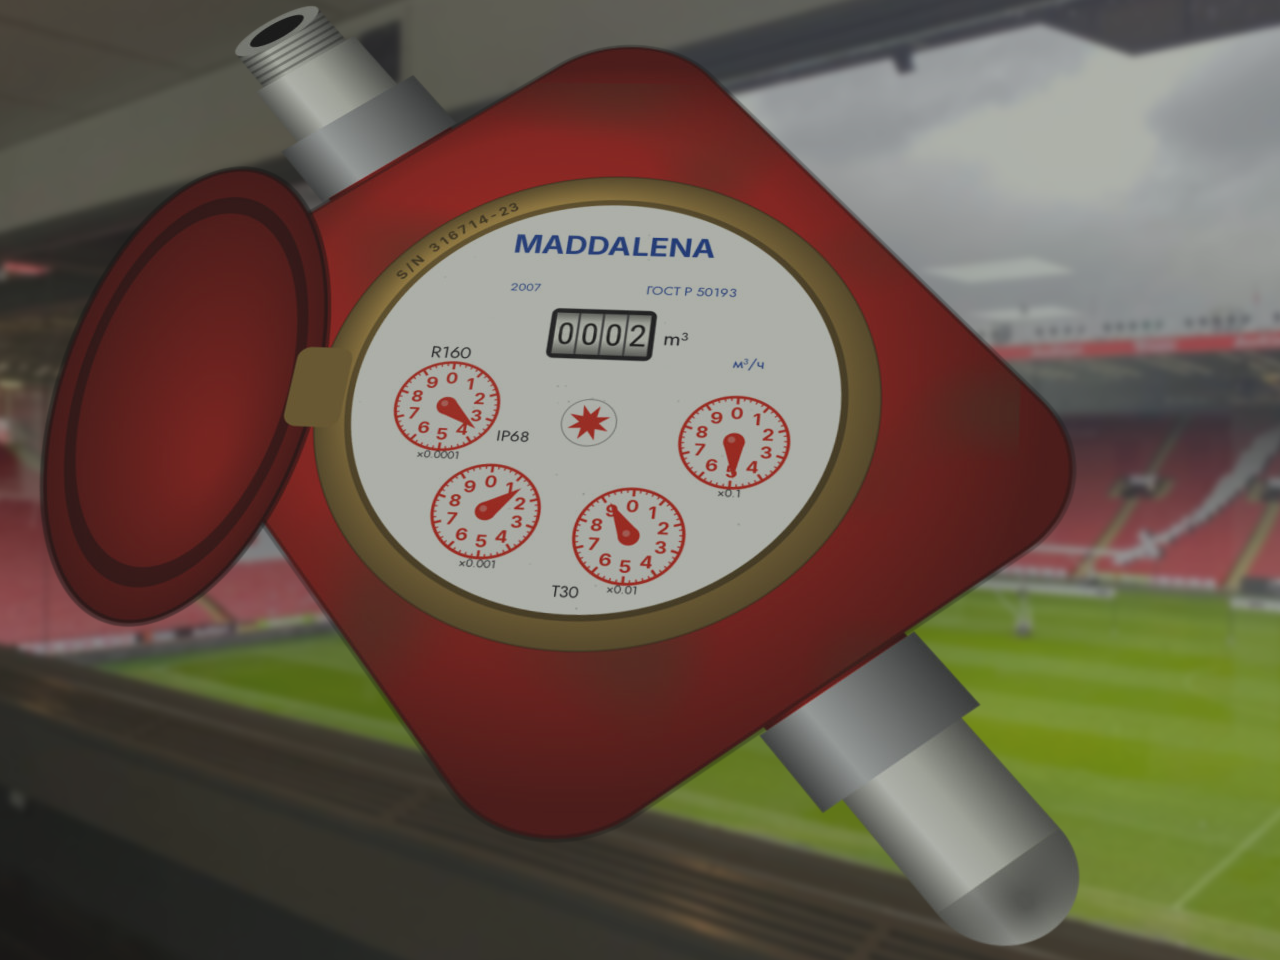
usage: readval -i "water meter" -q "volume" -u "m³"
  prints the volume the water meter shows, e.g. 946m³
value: 2.4913m³
